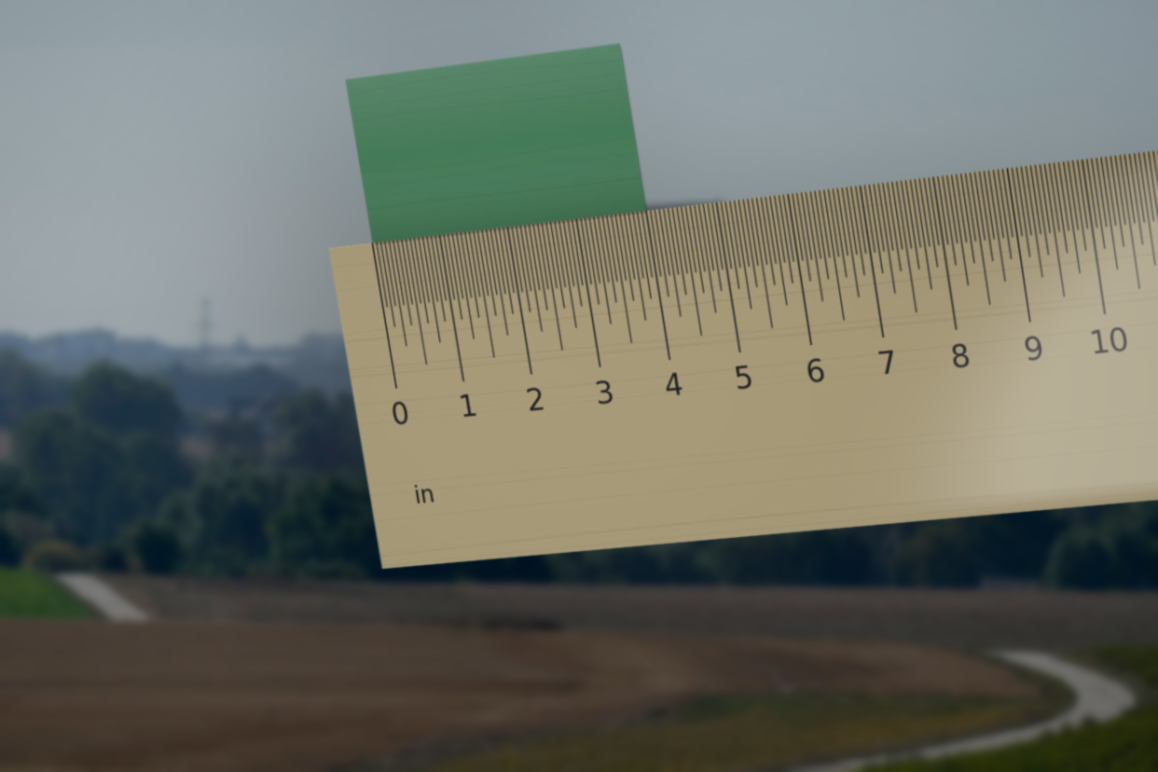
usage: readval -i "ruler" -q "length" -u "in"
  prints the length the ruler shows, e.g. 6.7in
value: 4in
